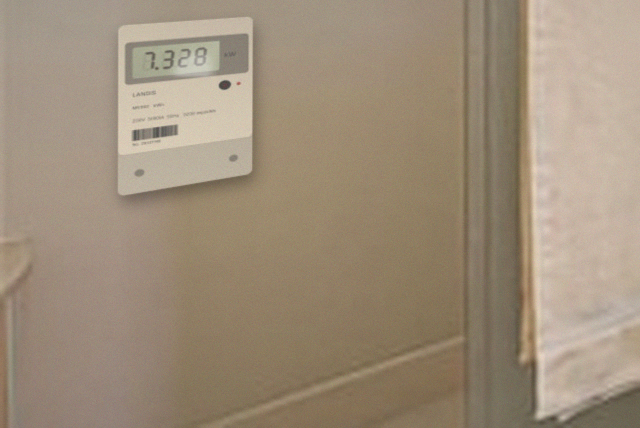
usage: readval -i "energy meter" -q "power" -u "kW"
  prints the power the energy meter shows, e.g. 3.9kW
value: 7.328kW
